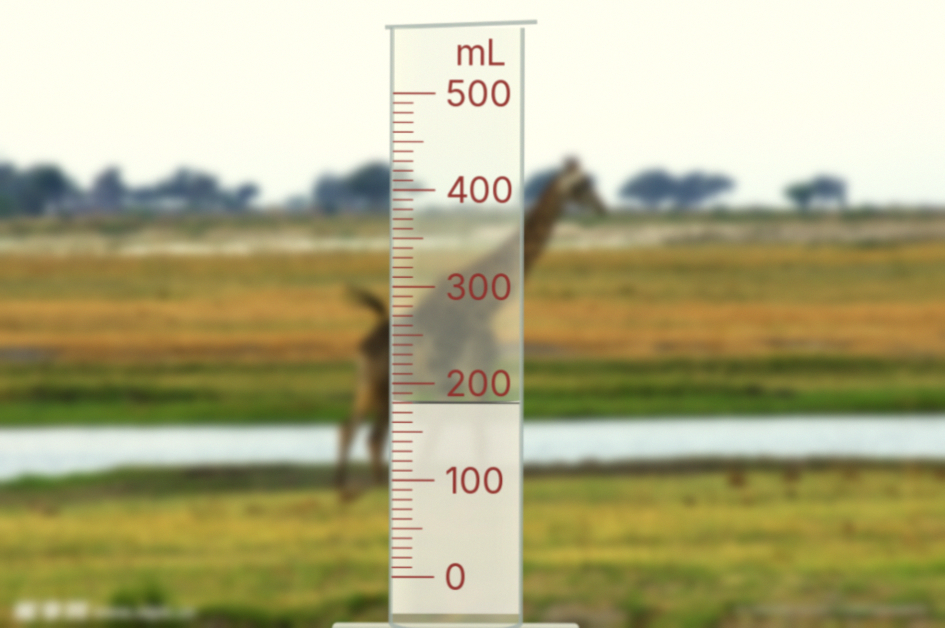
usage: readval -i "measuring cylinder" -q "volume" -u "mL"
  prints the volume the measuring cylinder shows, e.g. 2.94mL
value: 180mL
